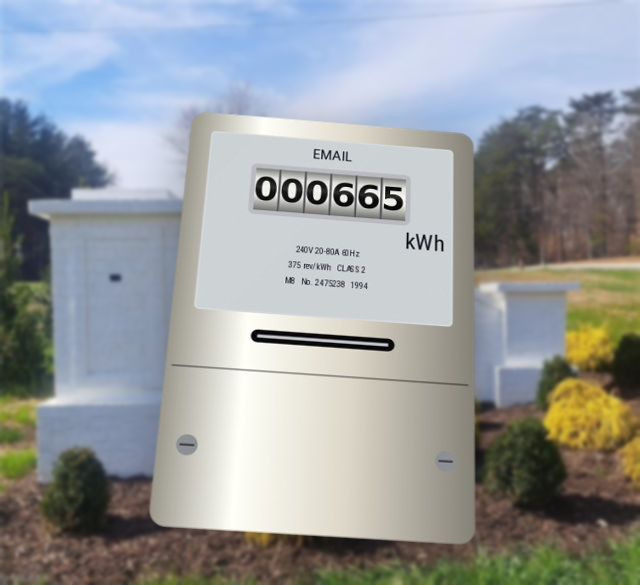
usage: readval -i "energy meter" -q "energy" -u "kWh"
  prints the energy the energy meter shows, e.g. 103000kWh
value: 665kWh
